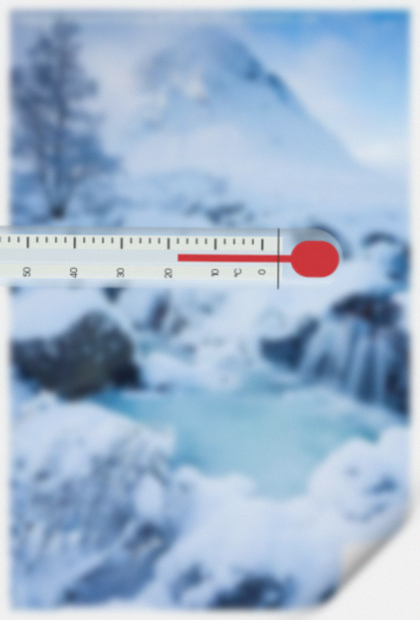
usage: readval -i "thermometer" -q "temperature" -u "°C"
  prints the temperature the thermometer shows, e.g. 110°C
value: 18°C
